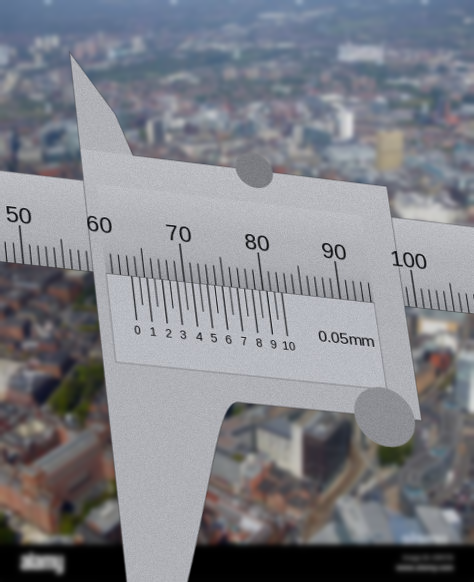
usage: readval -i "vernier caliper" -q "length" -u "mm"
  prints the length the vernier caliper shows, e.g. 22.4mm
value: 63.4mm
